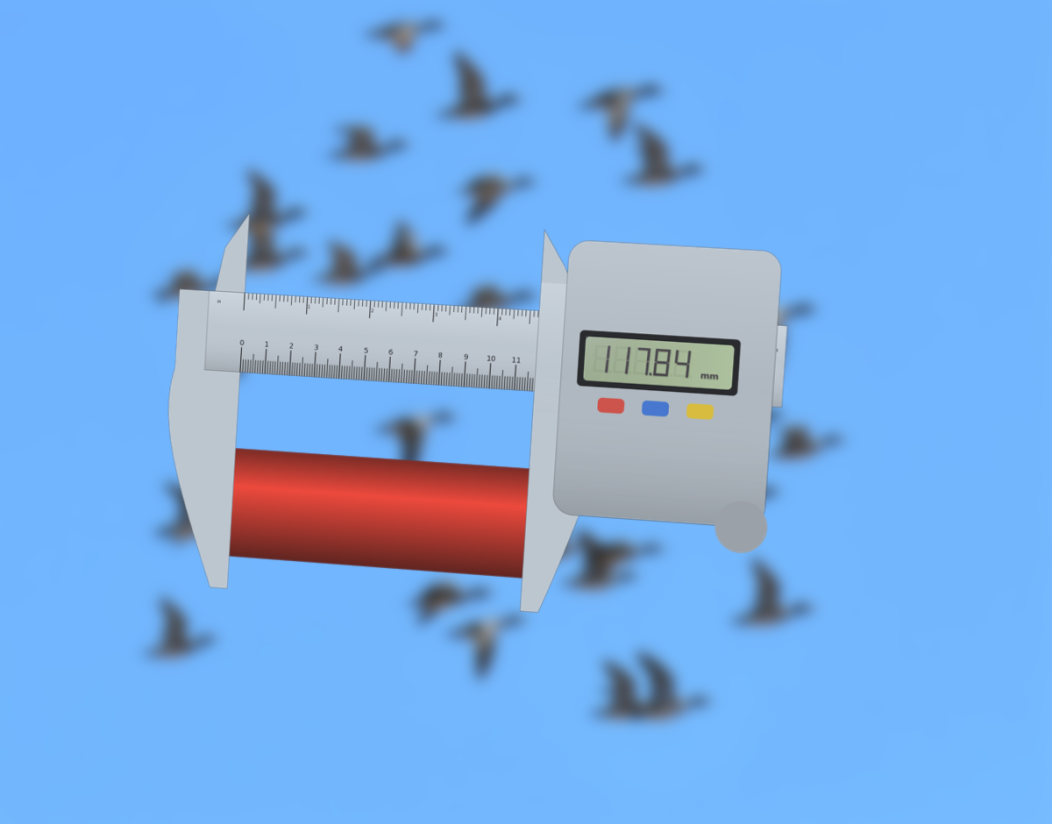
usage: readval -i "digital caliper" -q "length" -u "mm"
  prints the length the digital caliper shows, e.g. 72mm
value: 117.84mm
